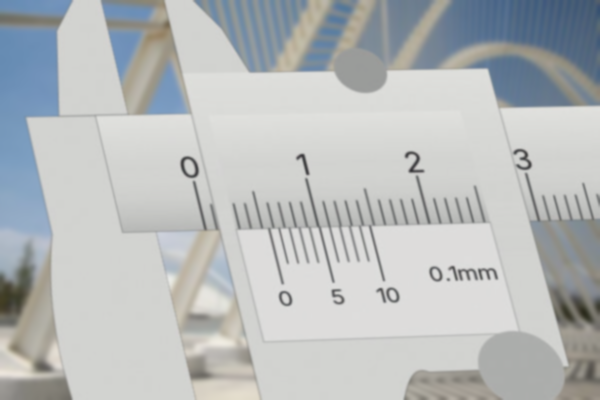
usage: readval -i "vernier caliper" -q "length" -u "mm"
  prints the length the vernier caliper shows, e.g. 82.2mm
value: 5.6mm
